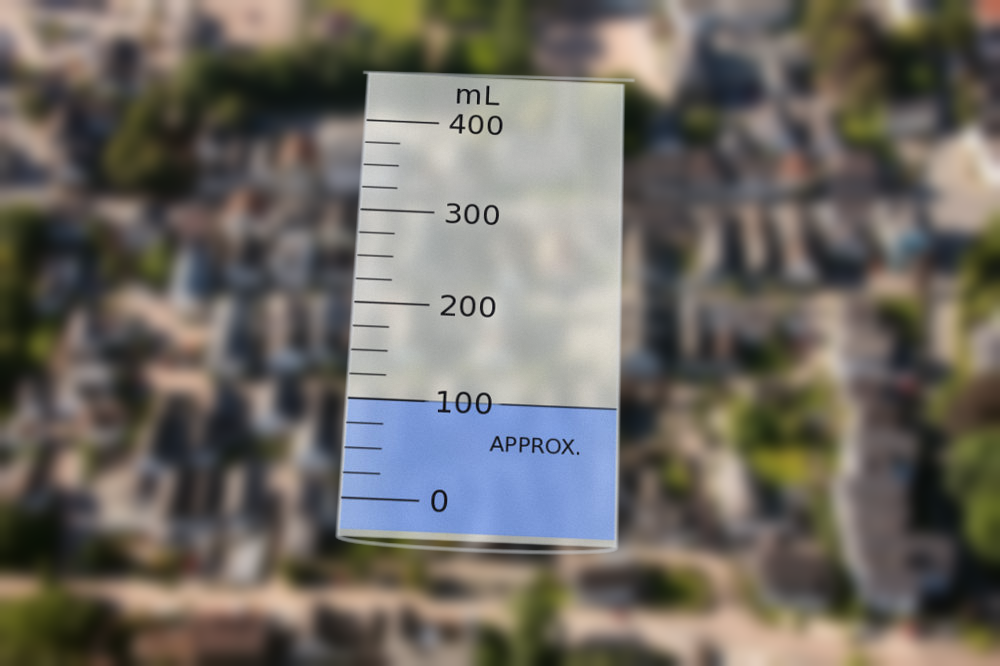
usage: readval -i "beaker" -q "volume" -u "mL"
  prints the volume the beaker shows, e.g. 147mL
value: 100mL
